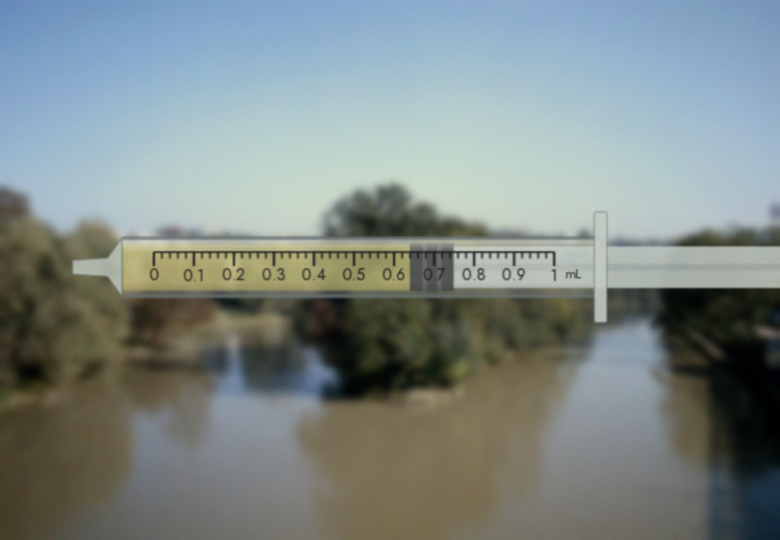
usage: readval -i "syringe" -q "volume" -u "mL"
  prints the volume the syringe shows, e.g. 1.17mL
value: 0.64mL
